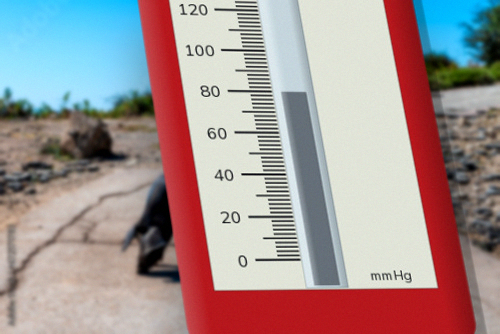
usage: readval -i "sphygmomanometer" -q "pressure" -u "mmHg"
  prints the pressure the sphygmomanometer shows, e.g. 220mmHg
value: 80mmHg
